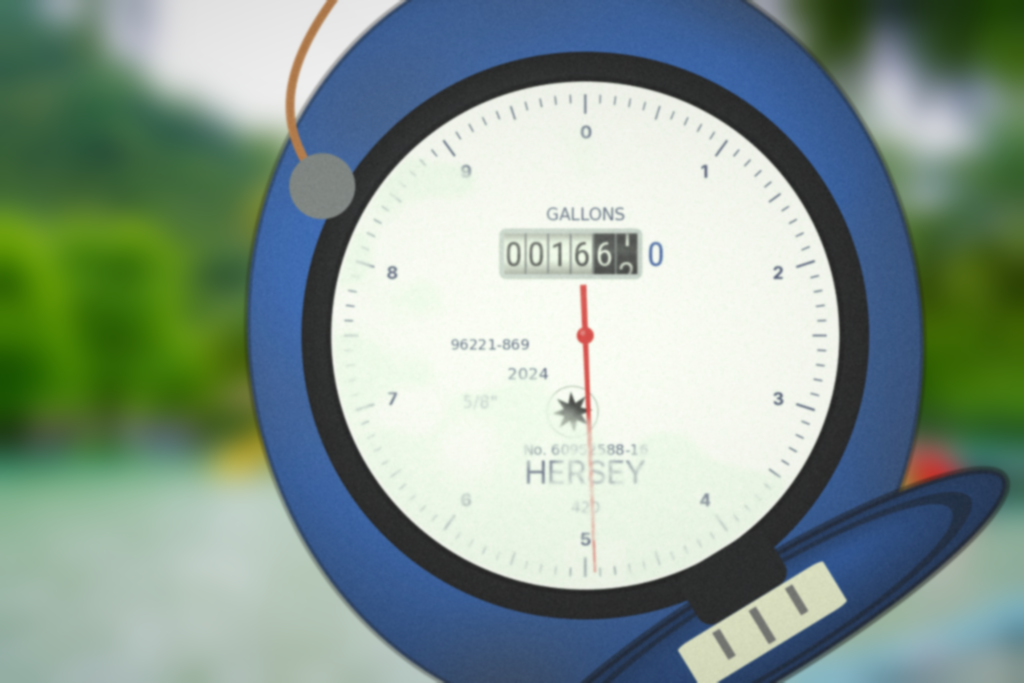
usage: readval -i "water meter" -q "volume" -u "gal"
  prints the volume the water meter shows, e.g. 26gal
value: 16614.9gal
